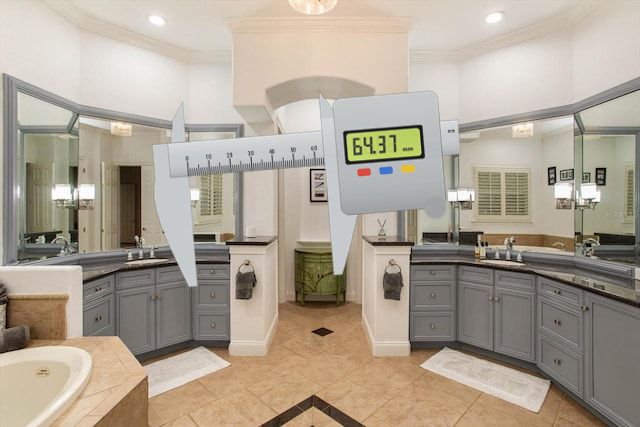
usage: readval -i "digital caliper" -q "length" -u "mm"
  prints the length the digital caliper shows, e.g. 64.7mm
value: 64.37mm
